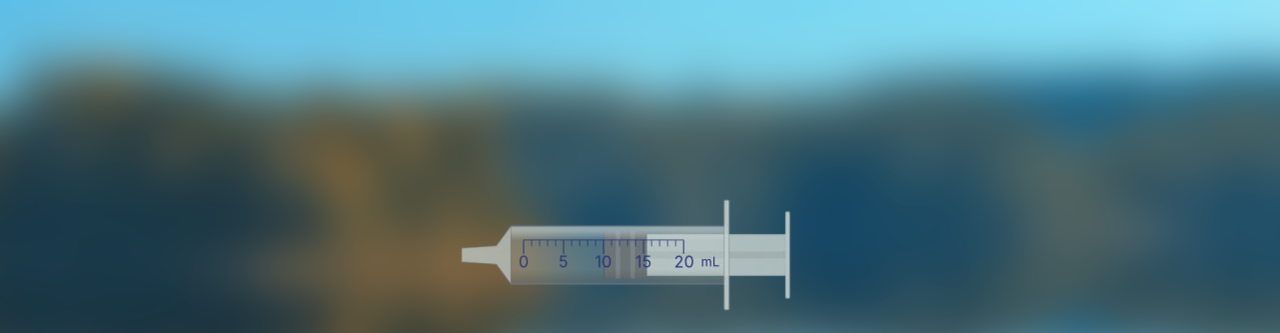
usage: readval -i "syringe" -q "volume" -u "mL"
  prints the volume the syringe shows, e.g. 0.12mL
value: 10mL
